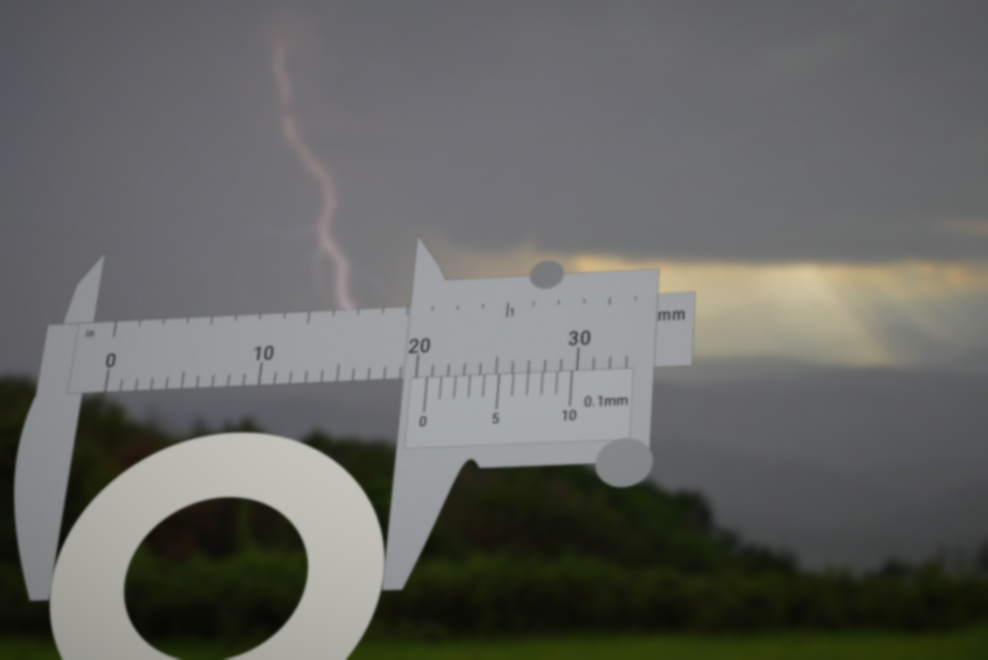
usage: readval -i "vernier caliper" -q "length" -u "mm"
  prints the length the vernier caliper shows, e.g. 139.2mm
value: 20.7mm
